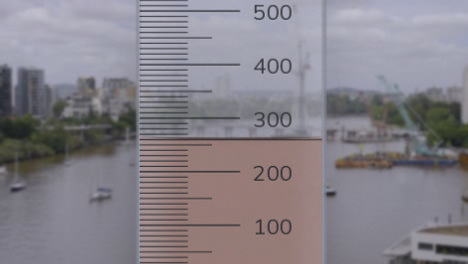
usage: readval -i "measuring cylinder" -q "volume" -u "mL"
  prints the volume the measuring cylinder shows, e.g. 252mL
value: 260mL
